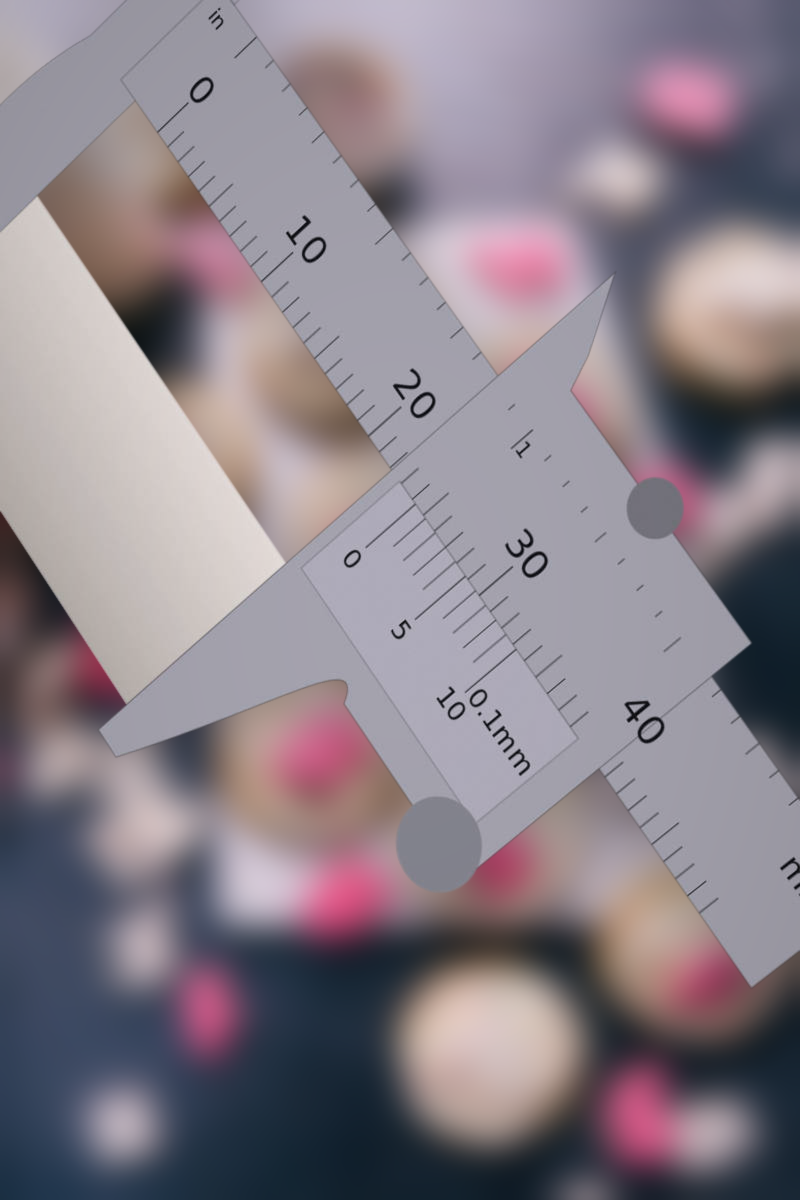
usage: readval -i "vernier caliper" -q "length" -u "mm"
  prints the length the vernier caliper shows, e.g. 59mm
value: 24.3mm
